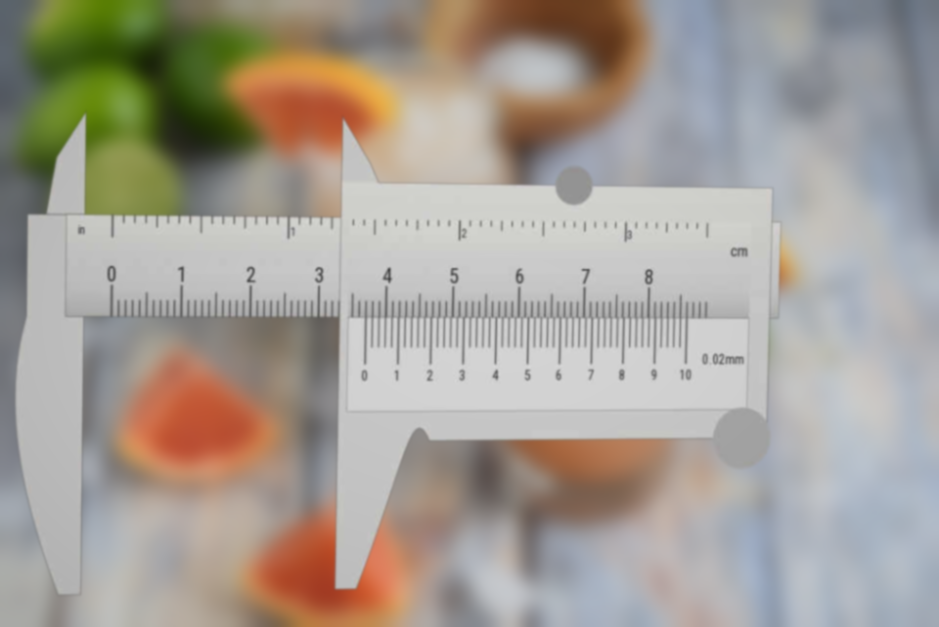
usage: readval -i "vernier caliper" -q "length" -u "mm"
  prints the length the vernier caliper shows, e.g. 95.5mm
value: 37.0mm
